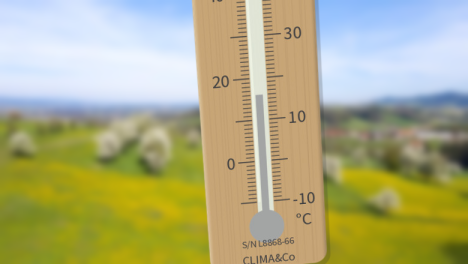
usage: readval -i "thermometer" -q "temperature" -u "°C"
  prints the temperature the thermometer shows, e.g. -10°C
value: 16°C
